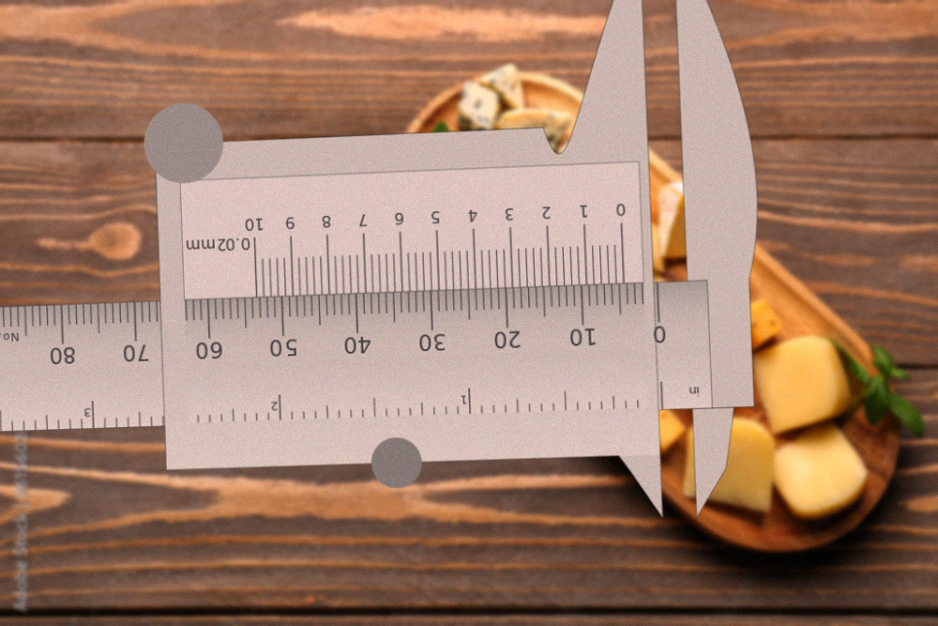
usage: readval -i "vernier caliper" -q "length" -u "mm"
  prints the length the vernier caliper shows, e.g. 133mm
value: 4.4mm
